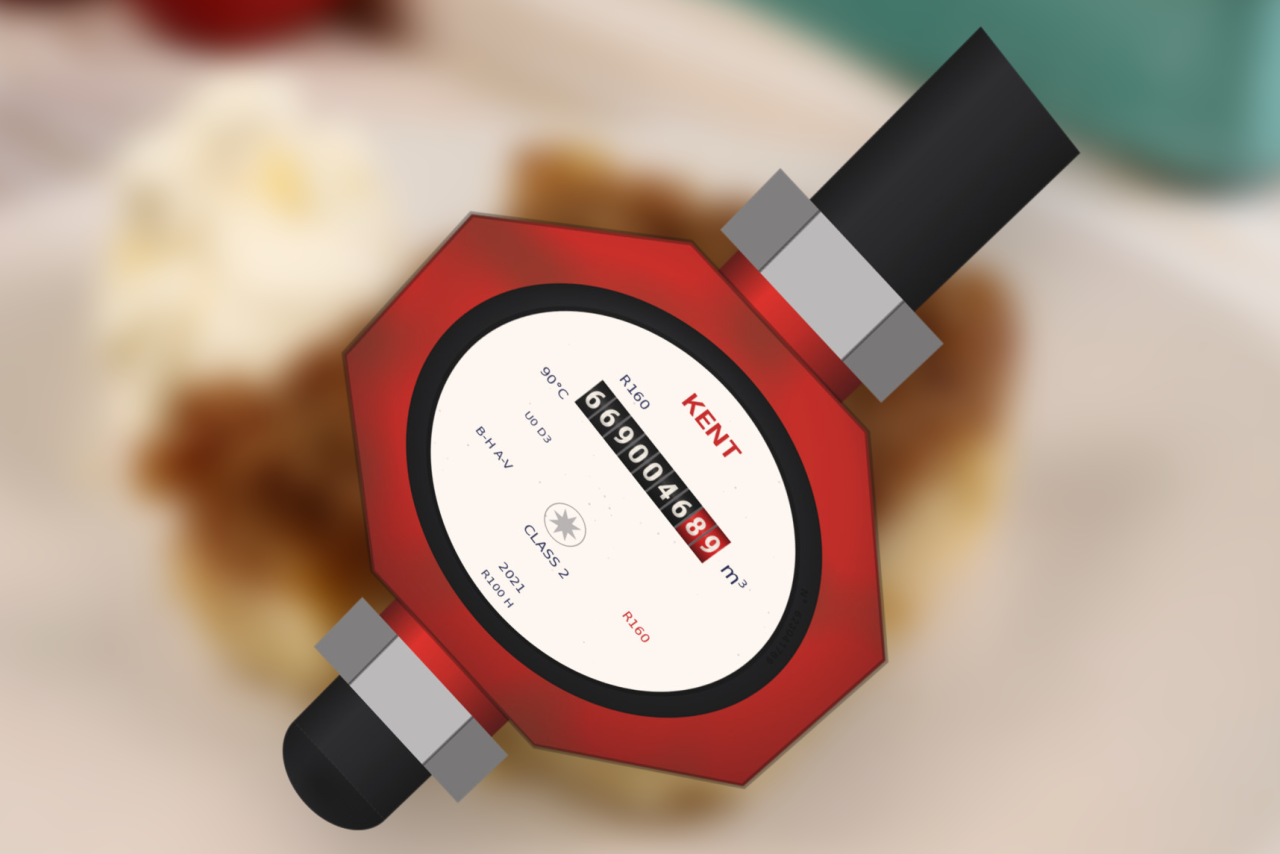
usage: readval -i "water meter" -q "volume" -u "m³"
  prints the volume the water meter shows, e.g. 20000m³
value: 6690046.89m³
